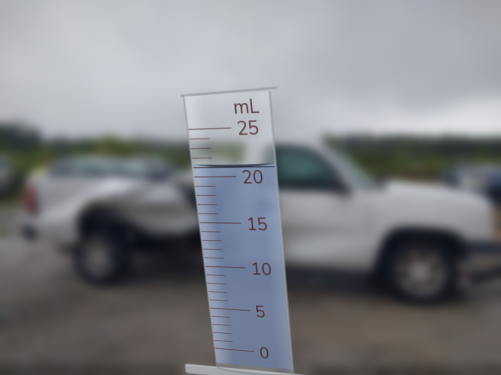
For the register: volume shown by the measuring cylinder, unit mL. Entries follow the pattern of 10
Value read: 21
